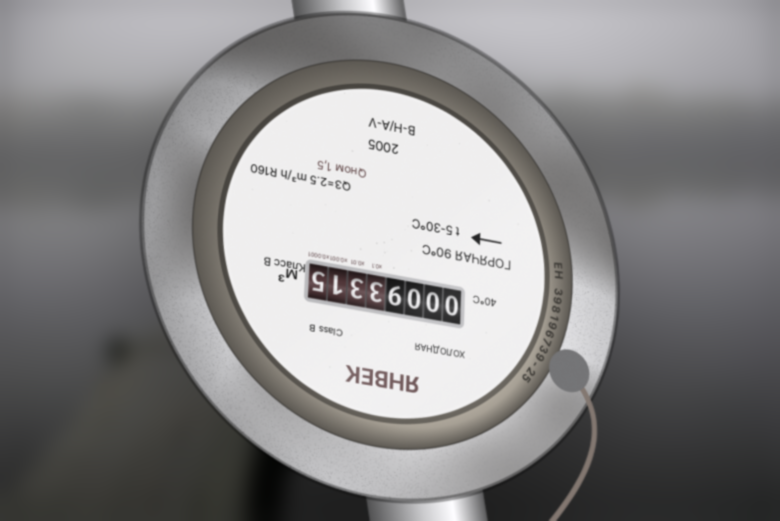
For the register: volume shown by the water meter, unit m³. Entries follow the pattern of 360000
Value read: 9.3315
